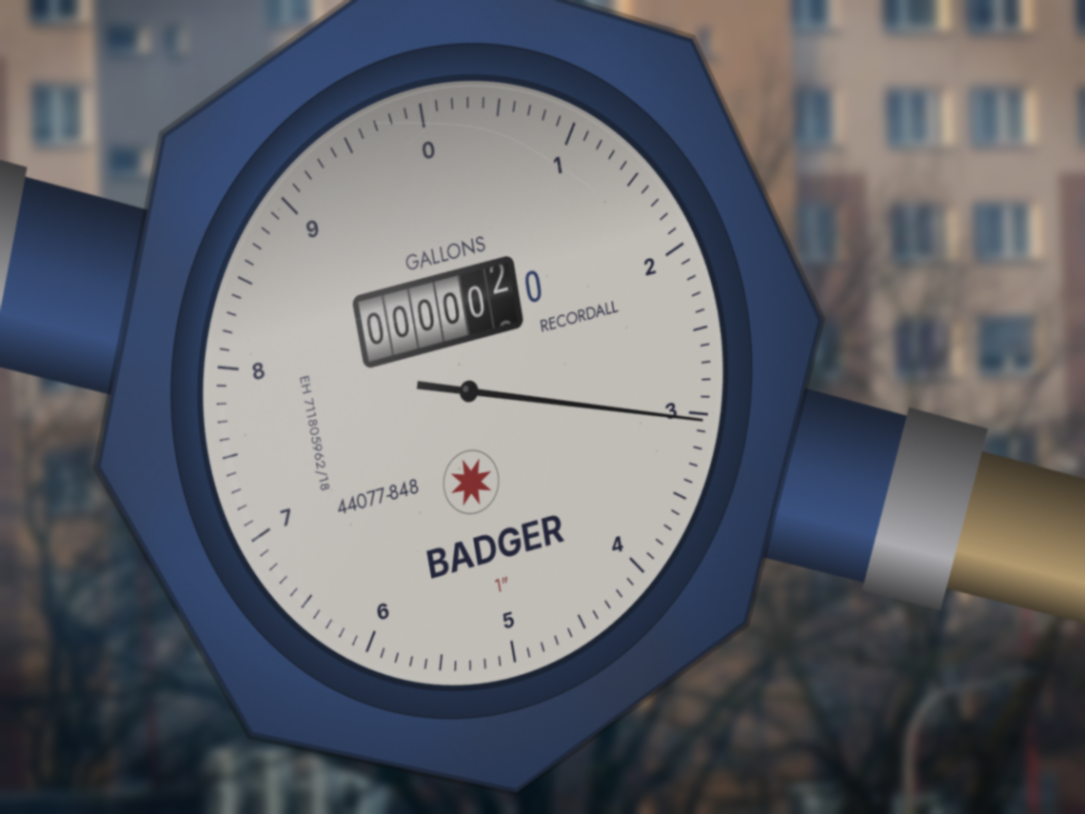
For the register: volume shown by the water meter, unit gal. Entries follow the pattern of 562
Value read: 23.0
